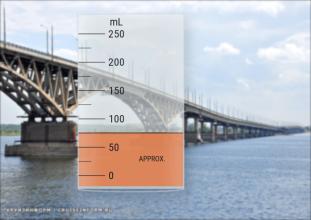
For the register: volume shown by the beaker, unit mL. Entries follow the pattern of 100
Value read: 75
